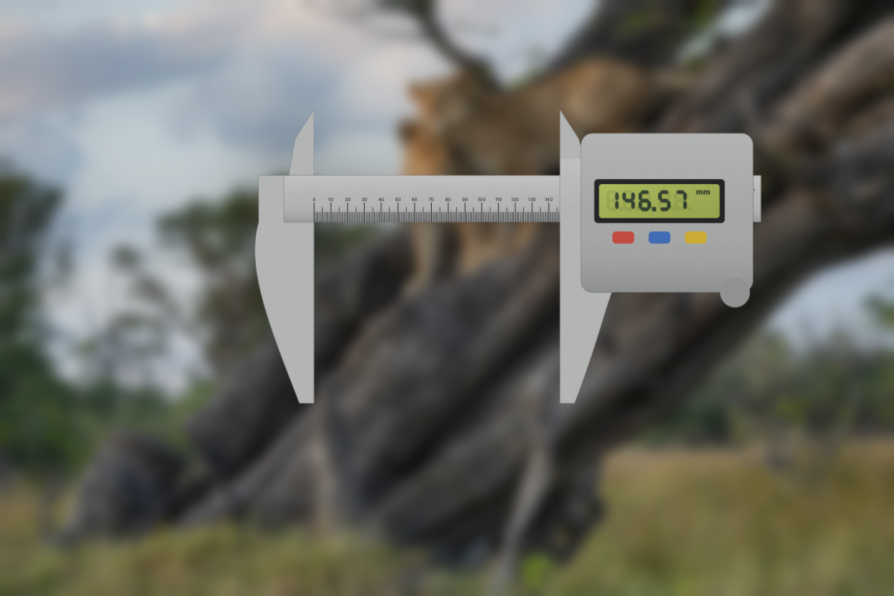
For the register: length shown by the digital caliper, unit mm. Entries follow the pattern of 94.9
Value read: 146.57
